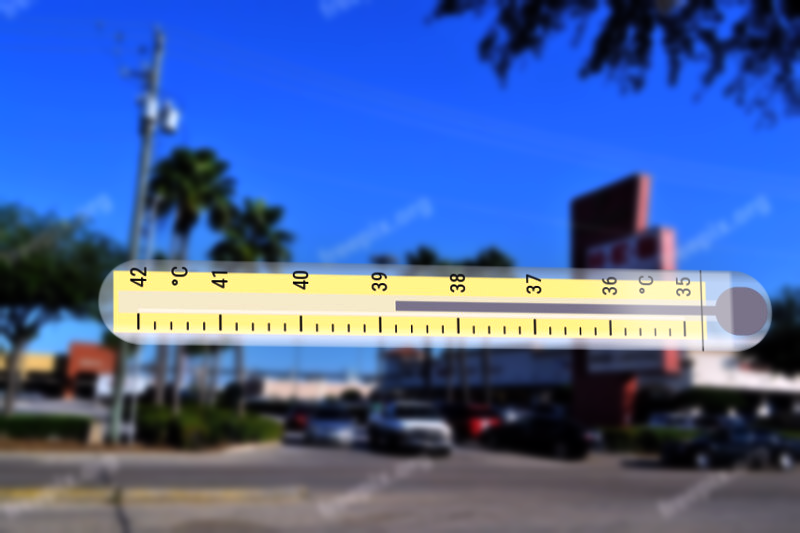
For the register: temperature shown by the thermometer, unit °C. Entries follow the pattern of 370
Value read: 38.8
